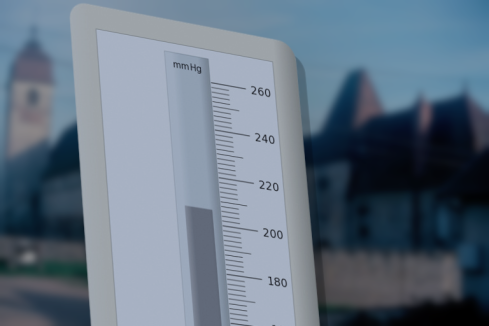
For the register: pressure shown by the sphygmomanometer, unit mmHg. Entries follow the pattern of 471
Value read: 206
